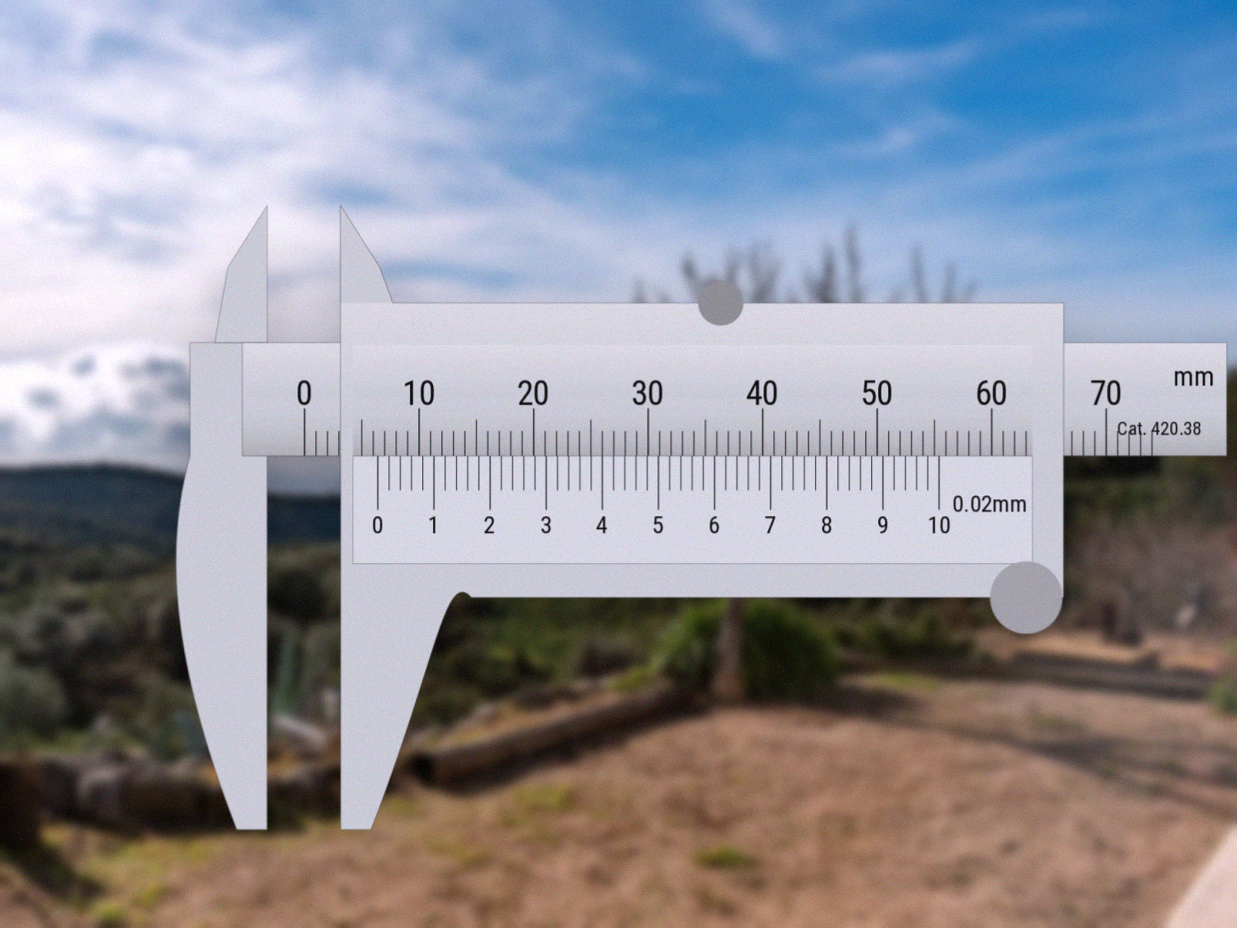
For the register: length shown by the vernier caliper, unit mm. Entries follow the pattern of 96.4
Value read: 6.4
